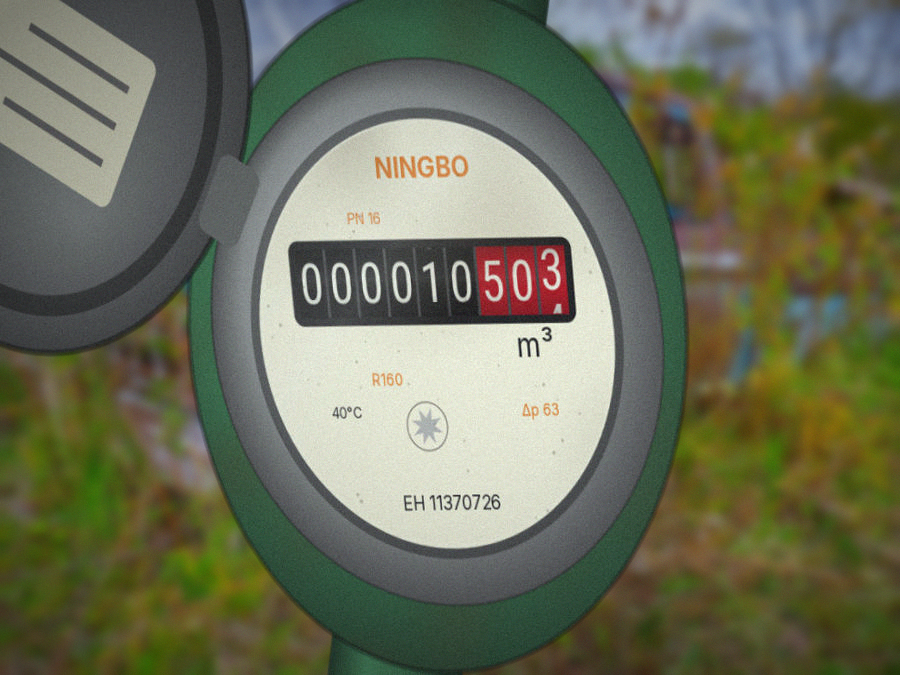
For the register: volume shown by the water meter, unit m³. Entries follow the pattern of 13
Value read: 10.503
